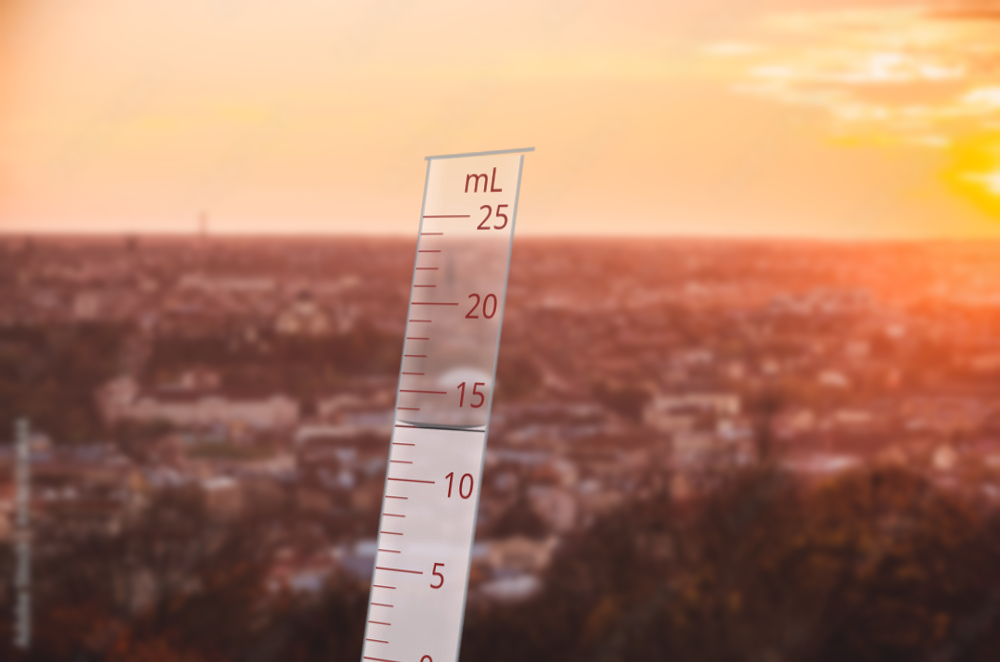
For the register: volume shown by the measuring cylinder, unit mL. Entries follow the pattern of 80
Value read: 13
